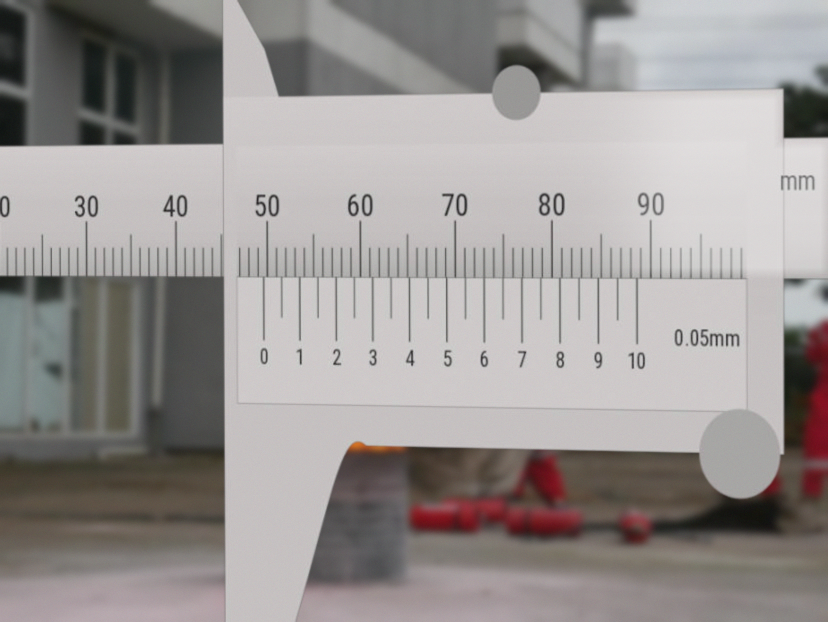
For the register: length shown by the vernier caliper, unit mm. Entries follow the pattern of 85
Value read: 49.6
